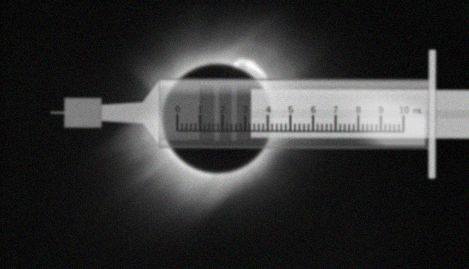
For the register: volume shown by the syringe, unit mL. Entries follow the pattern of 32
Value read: 1
